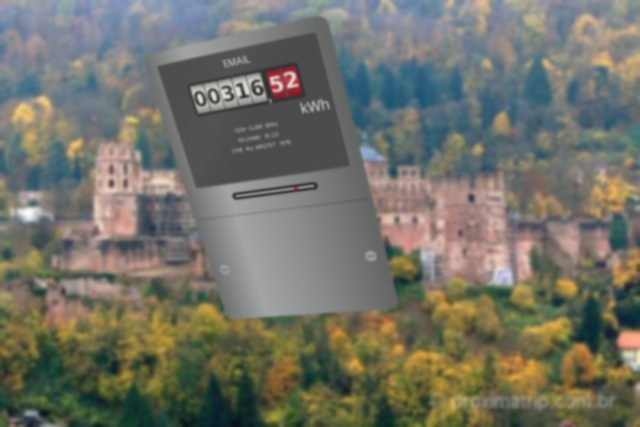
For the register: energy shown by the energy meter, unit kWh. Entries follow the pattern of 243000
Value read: 316.52
